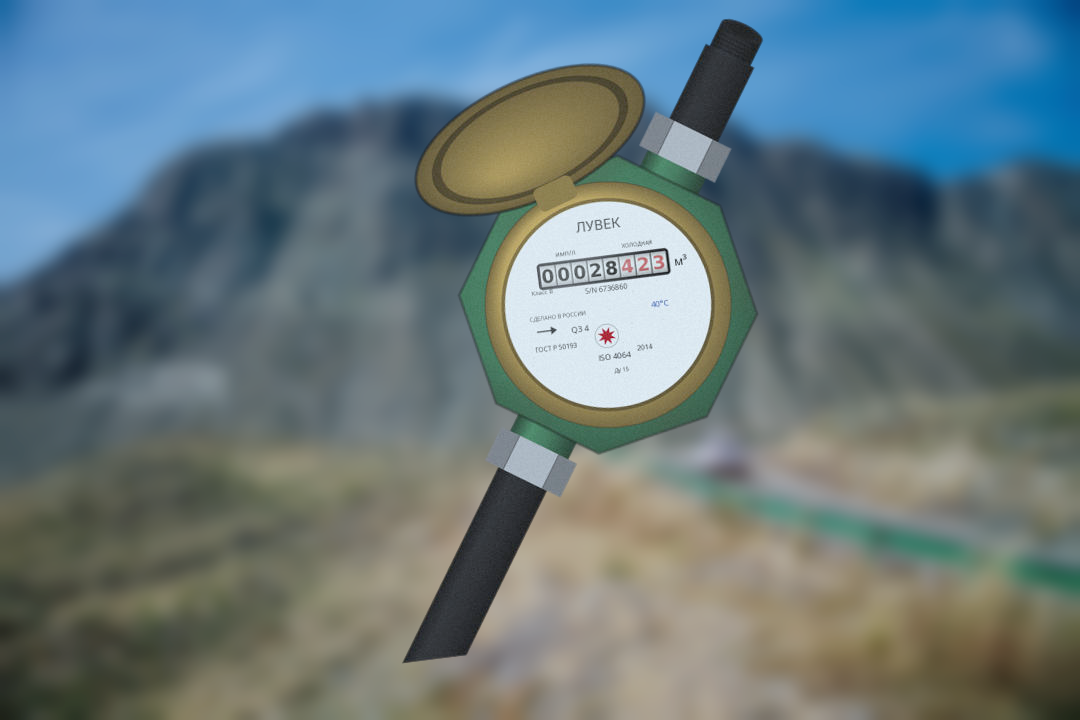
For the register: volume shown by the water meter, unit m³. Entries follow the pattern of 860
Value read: 28.423
